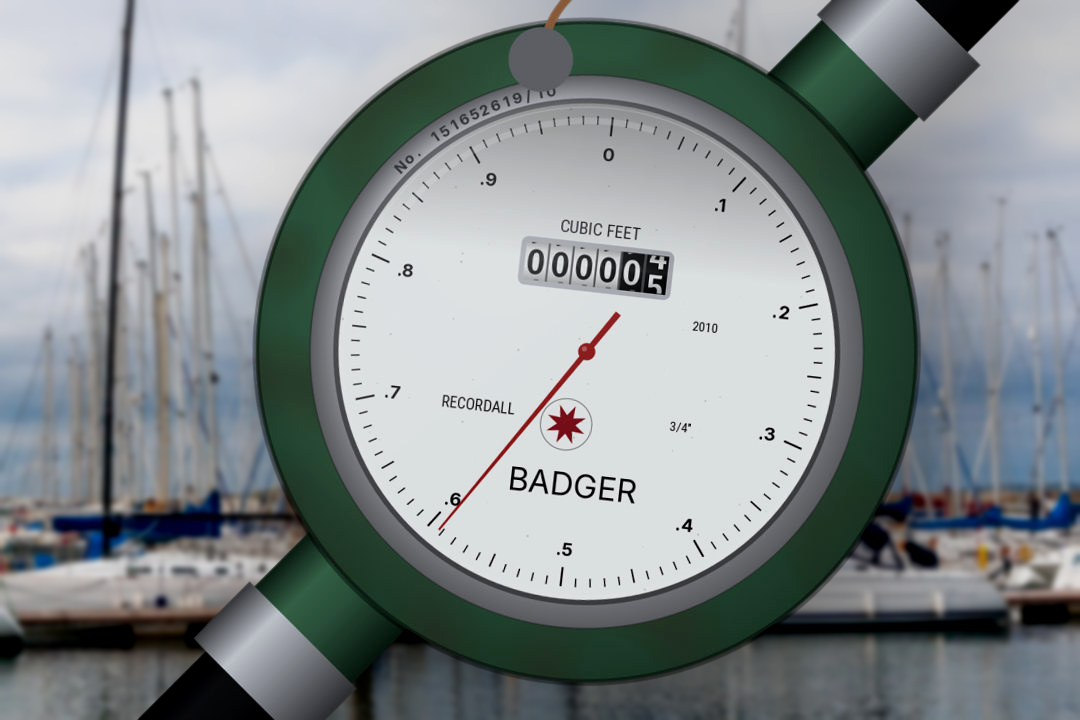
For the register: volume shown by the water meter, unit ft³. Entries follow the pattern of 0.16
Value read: 4.59
